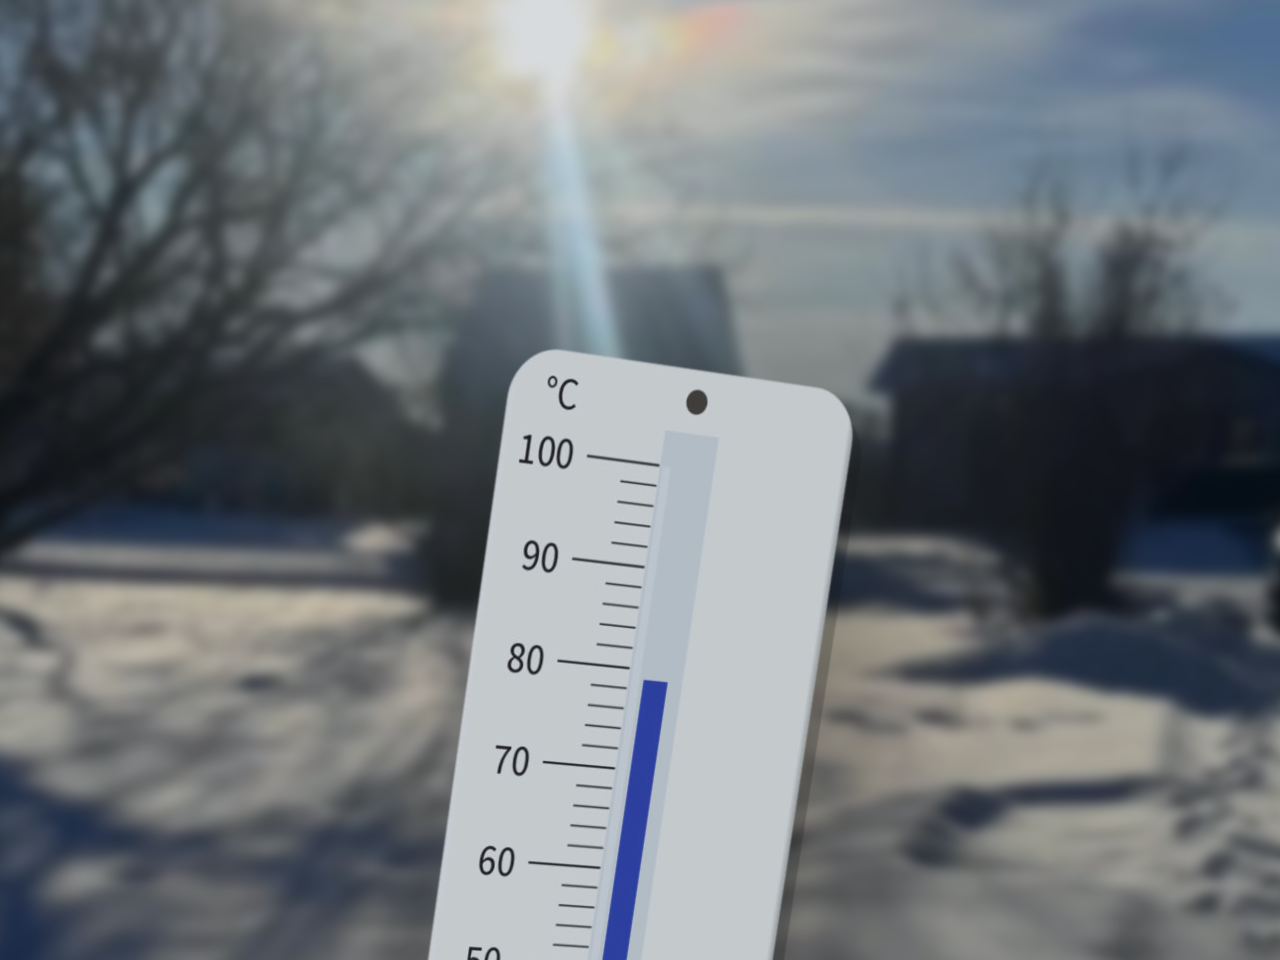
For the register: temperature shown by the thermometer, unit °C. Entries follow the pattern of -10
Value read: 79
